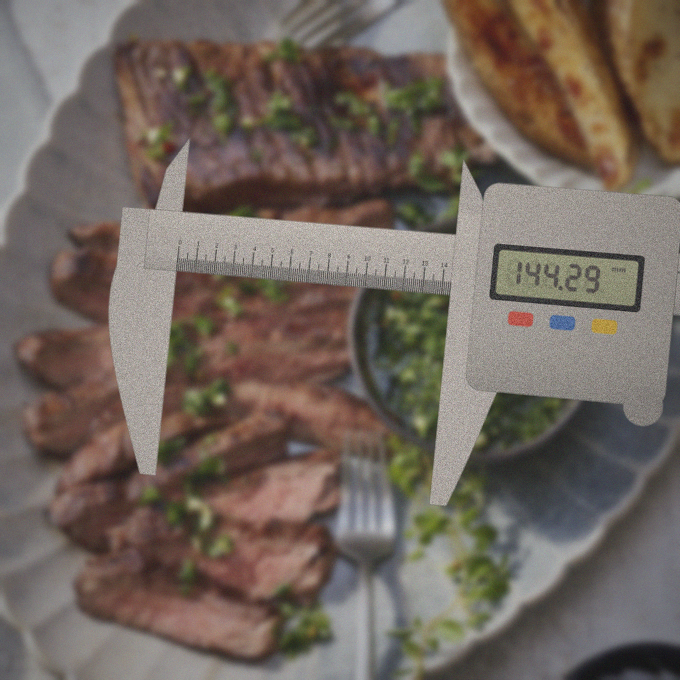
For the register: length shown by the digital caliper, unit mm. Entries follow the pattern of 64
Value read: 144.29
